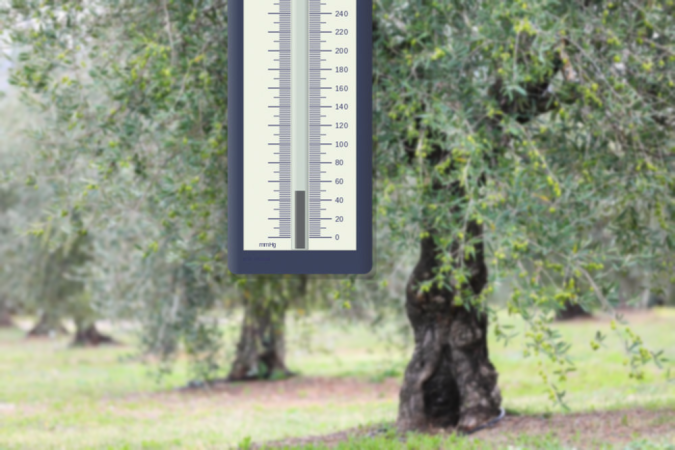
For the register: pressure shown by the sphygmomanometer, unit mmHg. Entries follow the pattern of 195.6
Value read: 50
